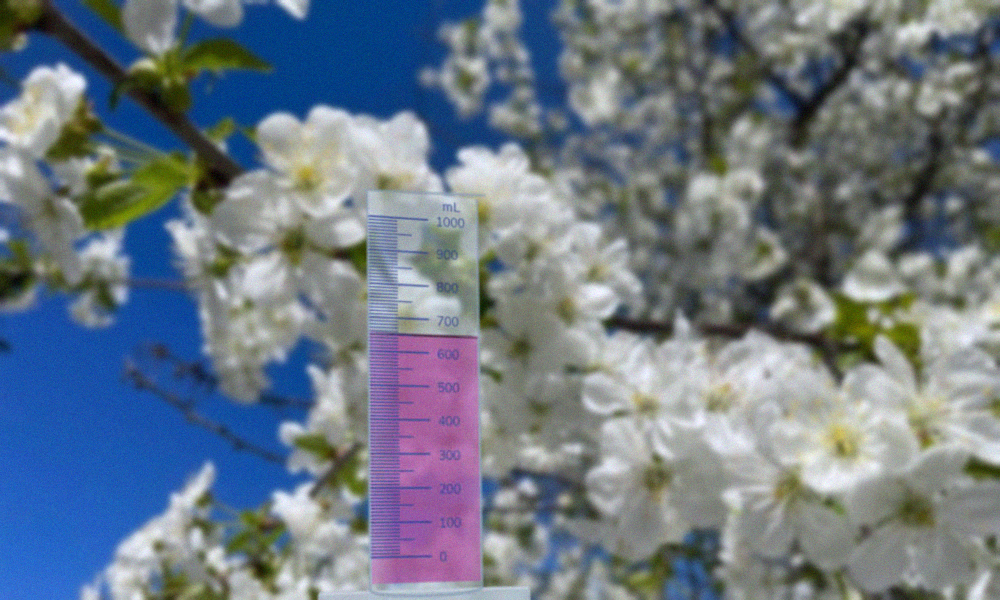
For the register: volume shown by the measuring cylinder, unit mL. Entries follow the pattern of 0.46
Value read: 650
